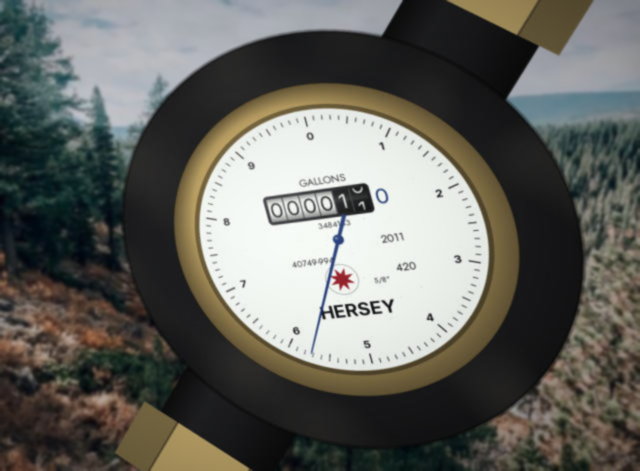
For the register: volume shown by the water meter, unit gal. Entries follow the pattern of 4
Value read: 105.7
